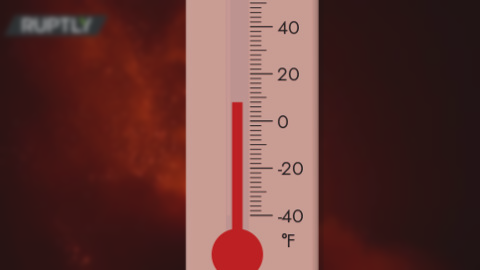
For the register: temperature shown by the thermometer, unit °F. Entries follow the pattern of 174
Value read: 8
